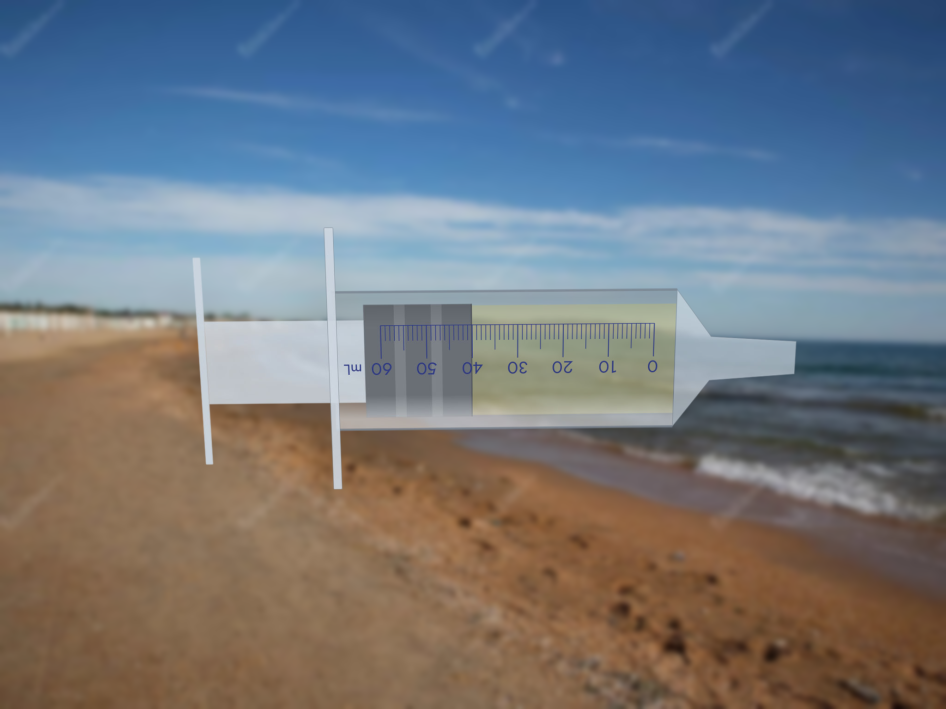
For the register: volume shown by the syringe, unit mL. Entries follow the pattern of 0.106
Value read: 40
